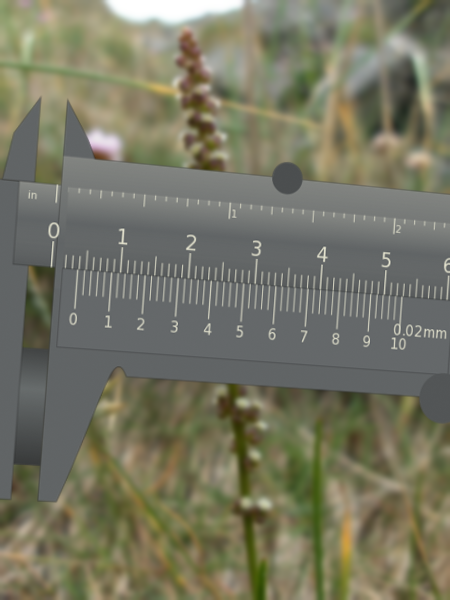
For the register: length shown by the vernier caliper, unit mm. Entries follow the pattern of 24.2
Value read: 3.8
